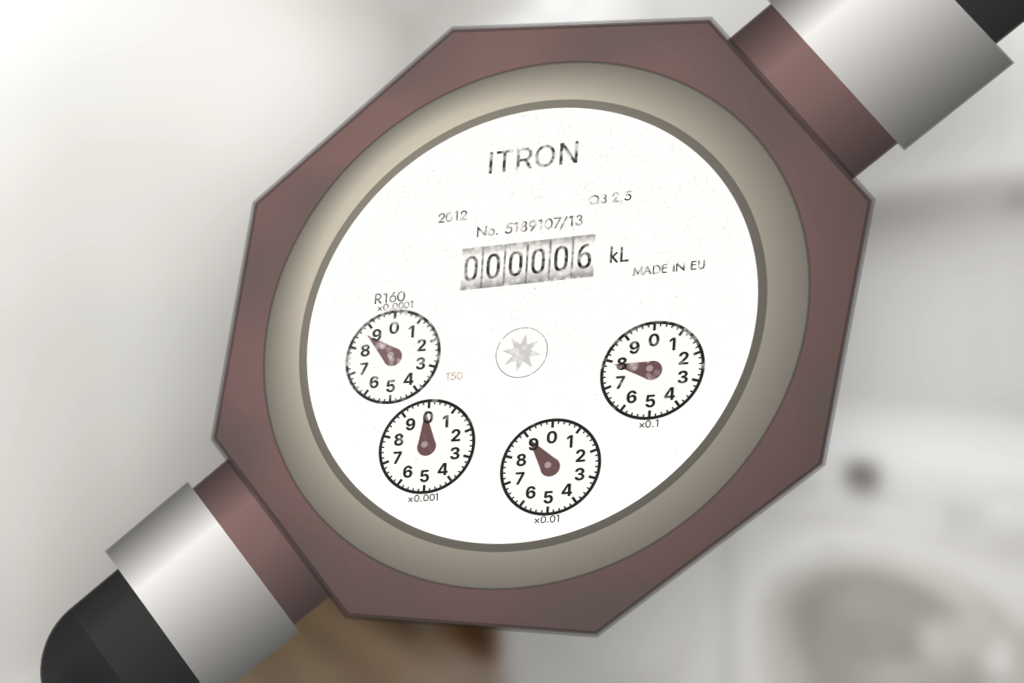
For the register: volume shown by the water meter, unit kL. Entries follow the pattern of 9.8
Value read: 6.7898
